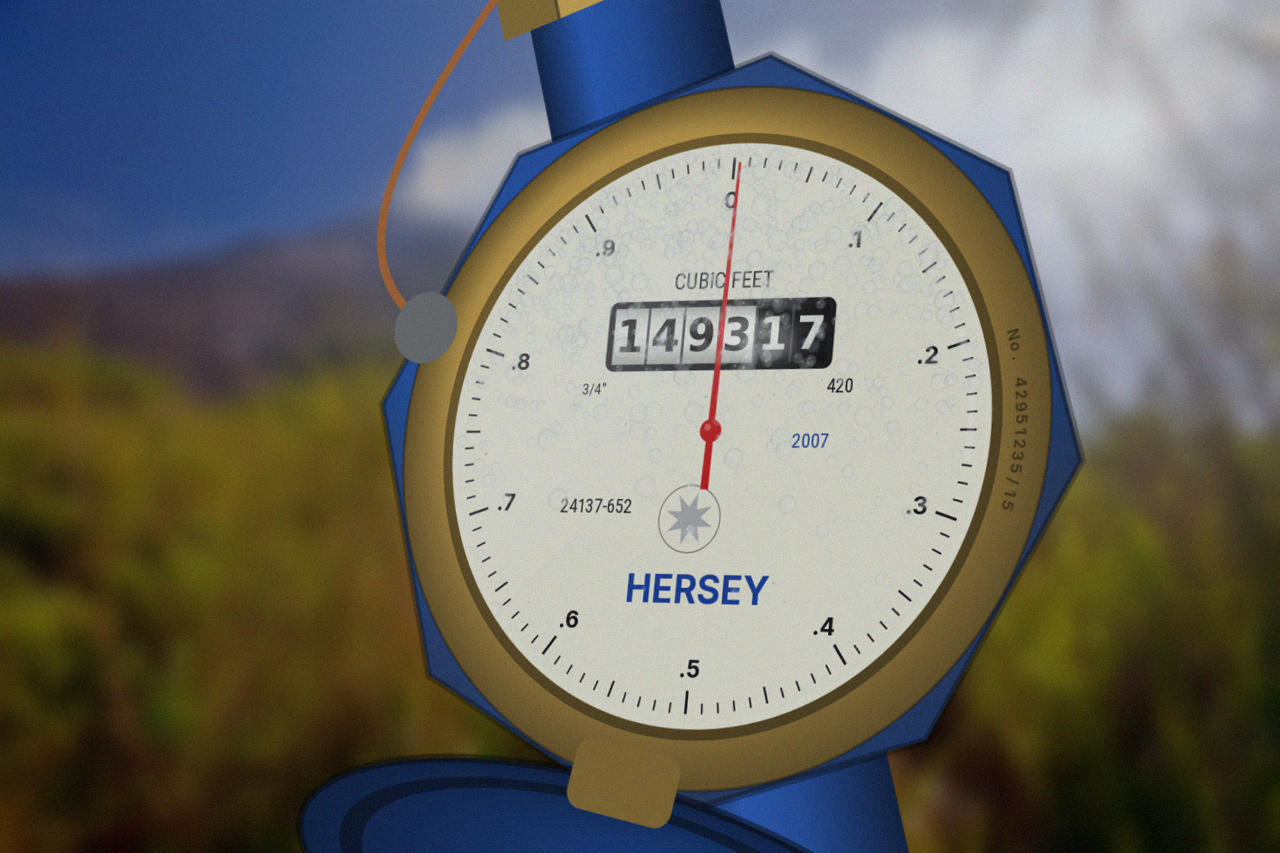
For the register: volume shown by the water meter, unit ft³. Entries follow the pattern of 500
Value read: 149317.00
